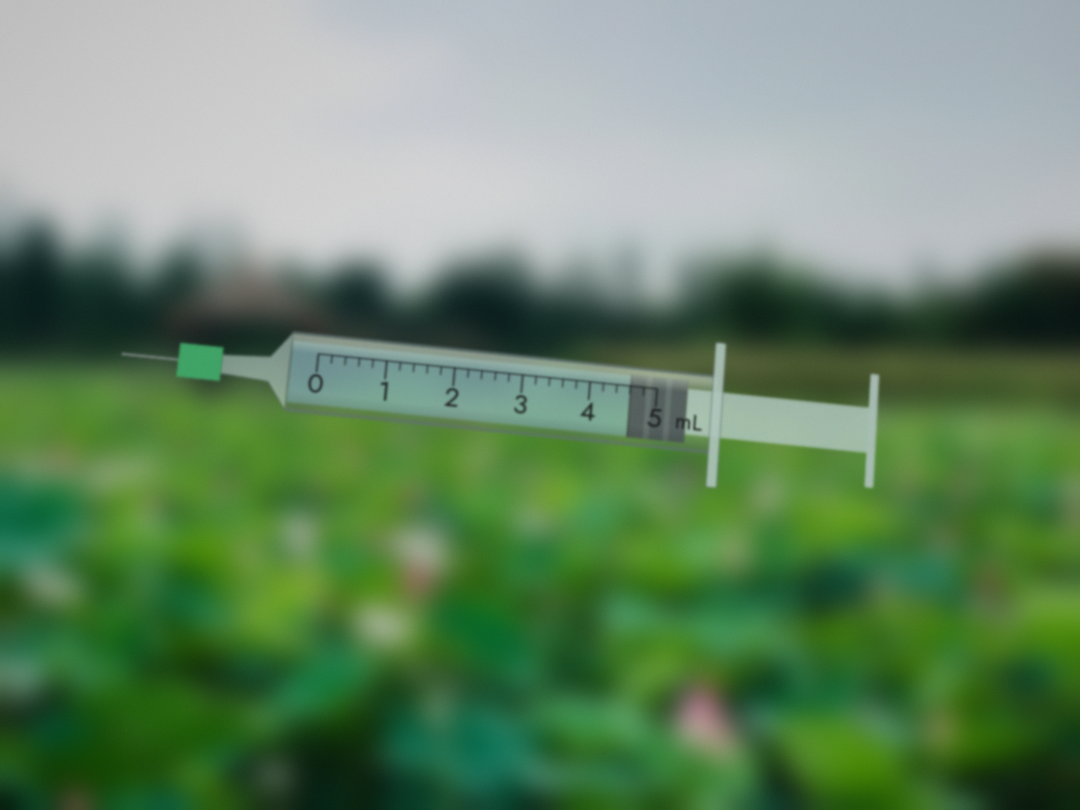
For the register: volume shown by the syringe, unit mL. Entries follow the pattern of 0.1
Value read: 4.6
